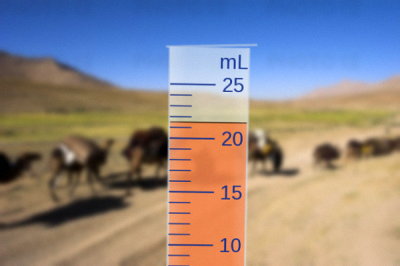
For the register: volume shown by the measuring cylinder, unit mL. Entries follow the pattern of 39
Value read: 21.5
